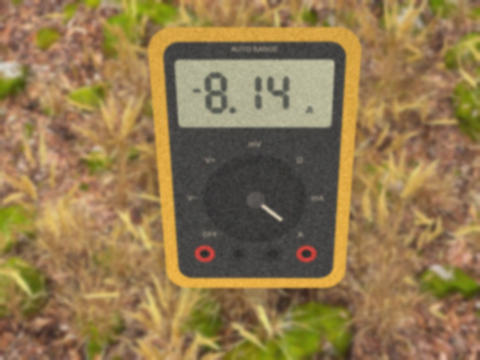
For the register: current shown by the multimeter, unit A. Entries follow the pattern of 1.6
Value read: -8.14
